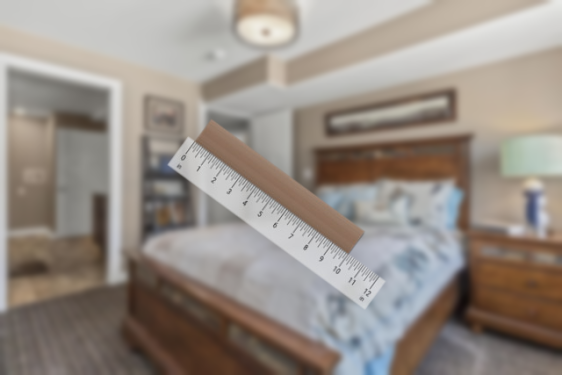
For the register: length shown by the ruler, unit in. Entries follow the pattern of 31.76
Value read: 10
